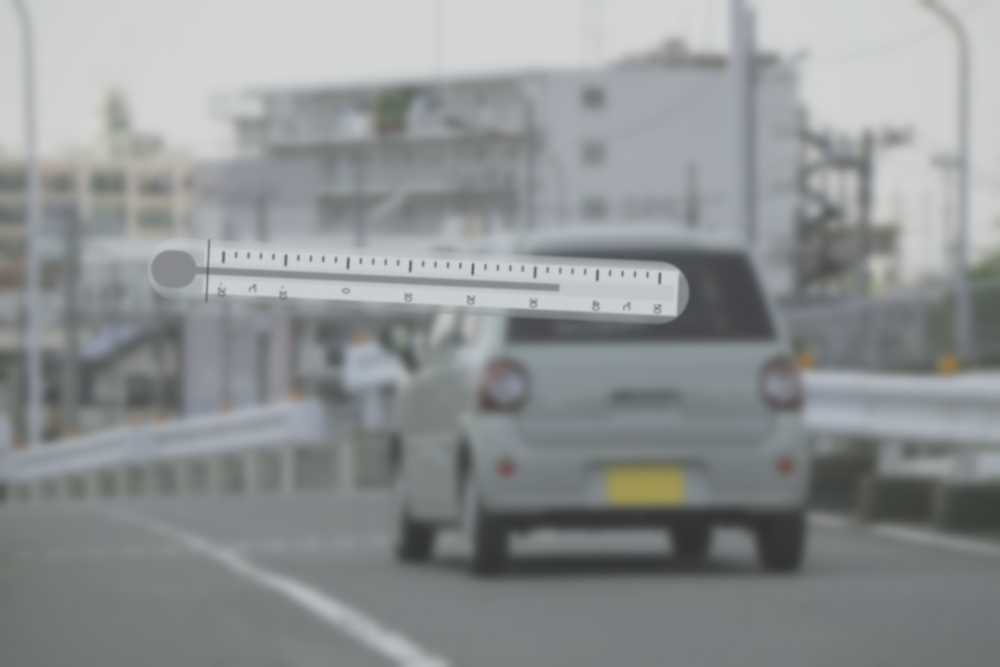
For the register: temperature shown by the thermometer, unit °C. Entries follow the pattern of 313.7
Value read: 34
